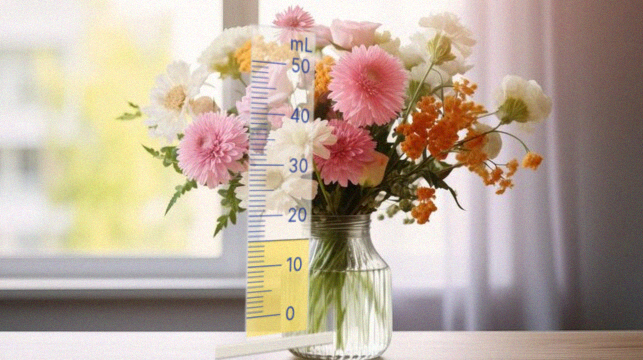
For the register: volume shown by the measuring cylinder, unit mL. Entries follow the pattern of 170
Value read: 15
